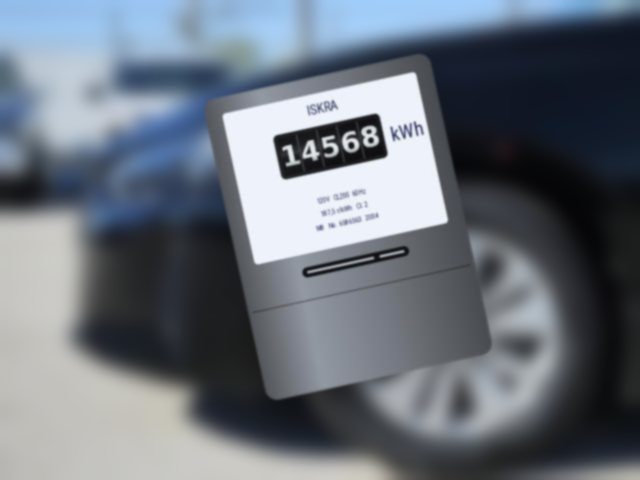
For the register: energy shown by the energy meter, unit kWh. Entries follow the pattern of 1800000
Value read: 14568
